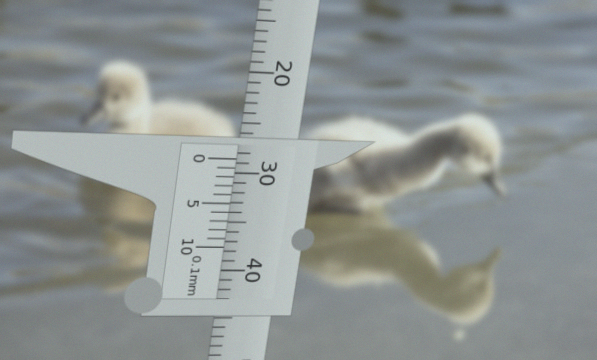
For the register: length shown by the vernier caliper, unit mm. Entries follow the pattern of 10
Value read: 28.6
